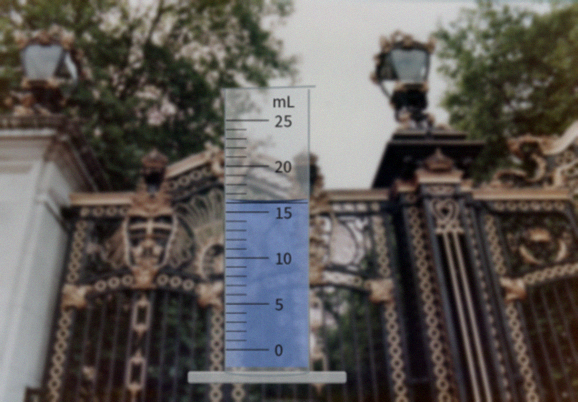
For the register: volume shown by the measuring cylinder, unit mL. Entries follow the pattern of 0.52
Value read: 16
